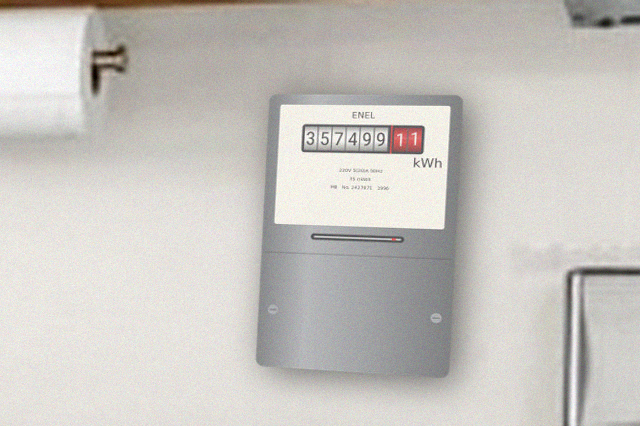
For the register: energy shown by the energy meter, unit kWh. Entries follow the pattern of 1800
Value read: 357499.11
